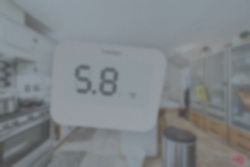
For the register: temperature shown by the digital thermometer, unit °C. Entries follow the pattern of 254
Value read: 5.8
